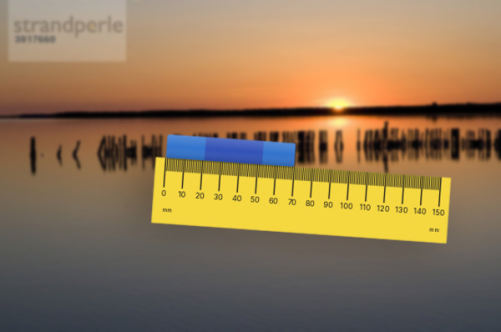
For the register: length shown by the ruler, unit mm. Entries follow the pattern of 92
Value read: 70
